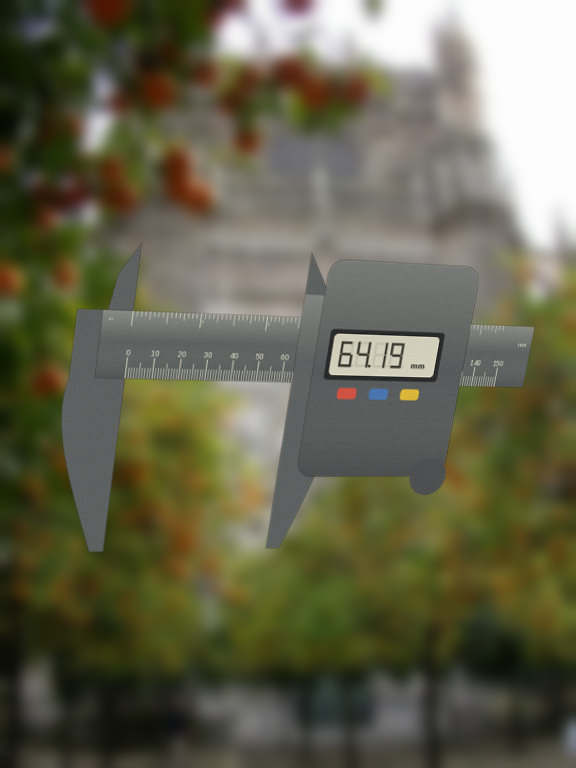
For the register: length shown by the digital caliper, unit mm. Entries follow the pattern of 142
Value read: 64.19
